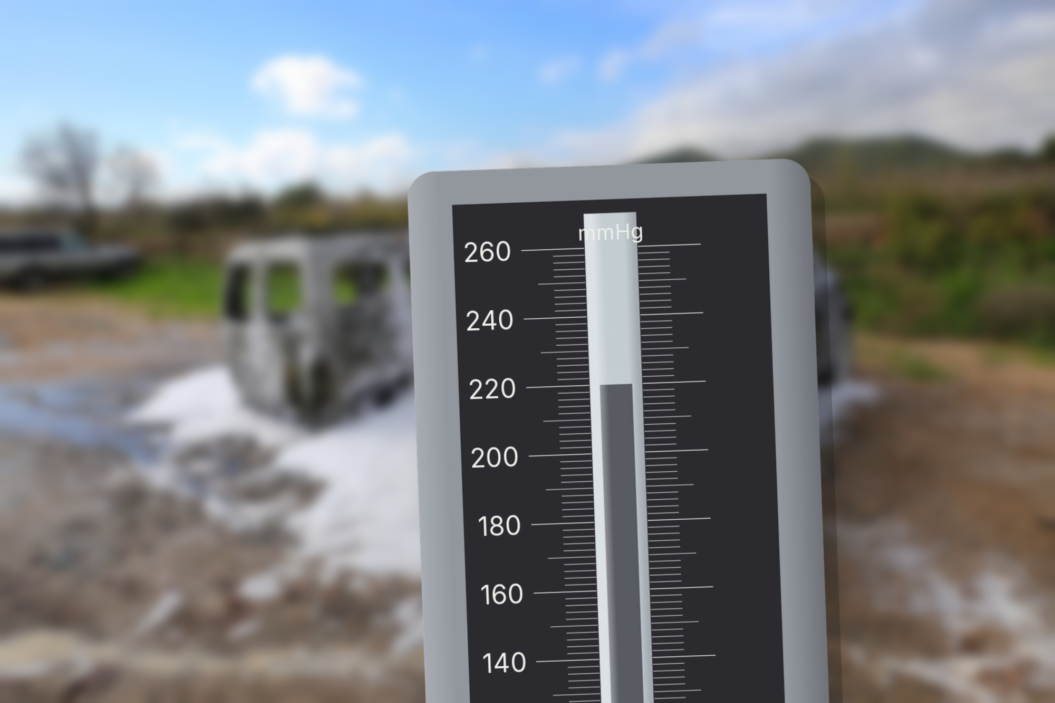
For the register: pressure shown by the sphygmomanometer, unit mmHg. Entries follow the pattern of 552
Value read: 220
